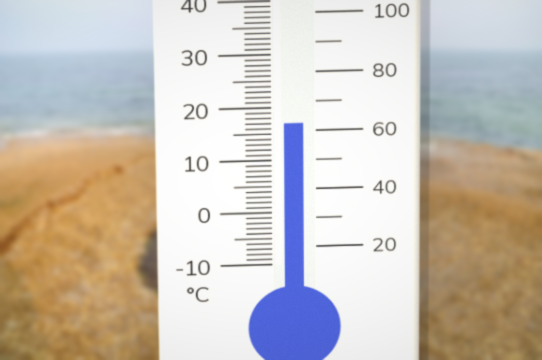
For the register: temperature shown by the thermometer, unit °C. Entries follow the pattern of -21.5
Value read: 17
